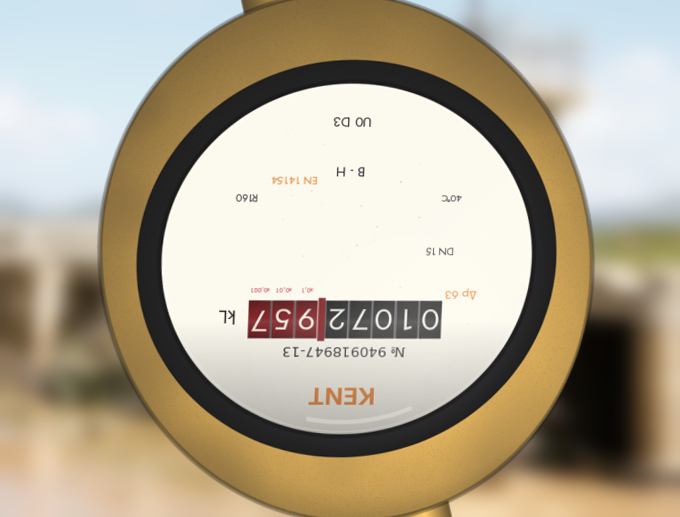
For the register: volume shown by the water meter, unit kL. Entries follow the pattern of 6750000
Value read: 1072.957
